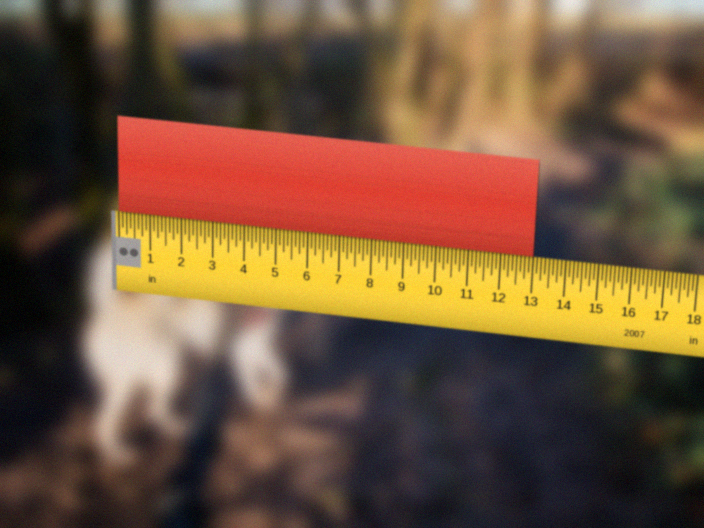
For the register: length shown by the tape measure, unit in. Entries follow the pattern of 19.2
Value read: 13
